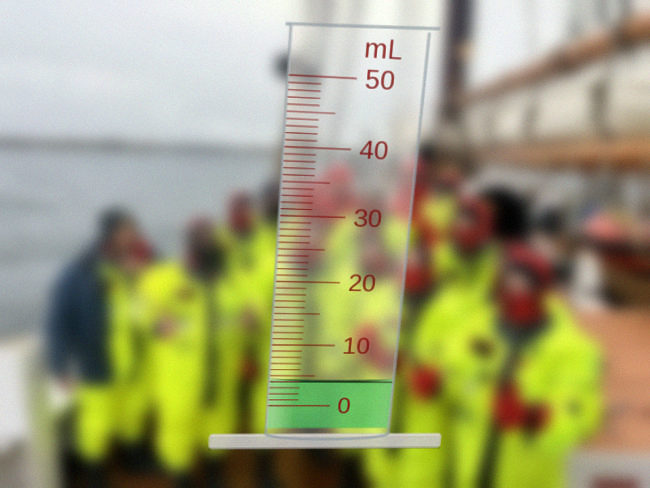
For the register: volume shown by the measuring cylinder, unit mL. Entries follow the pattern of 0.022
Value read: 4
